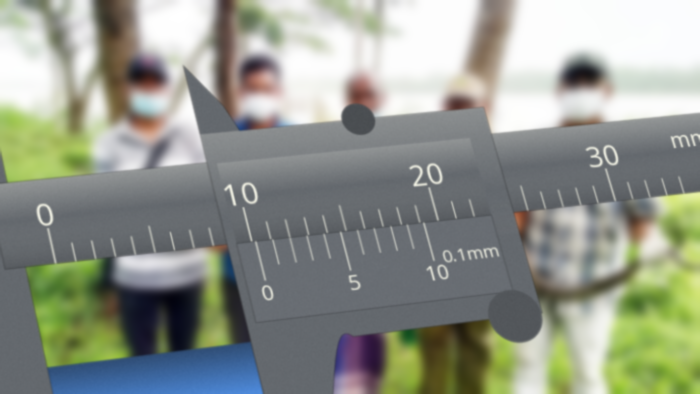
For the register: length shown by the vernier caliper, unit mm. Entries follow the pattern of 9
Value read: 10.2
